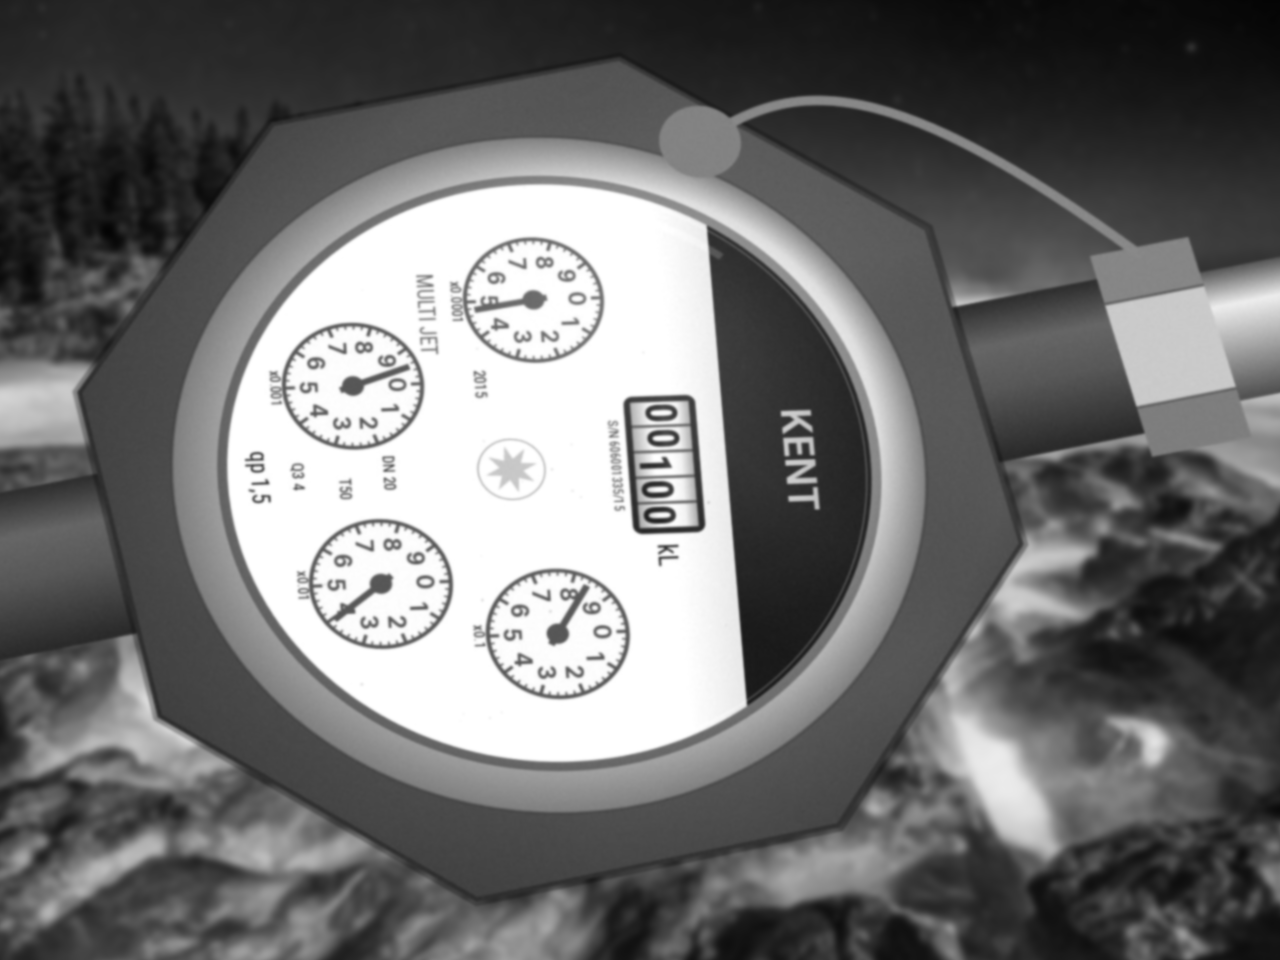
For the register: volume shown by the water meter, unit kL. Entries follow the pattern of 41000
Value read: 99.8394
